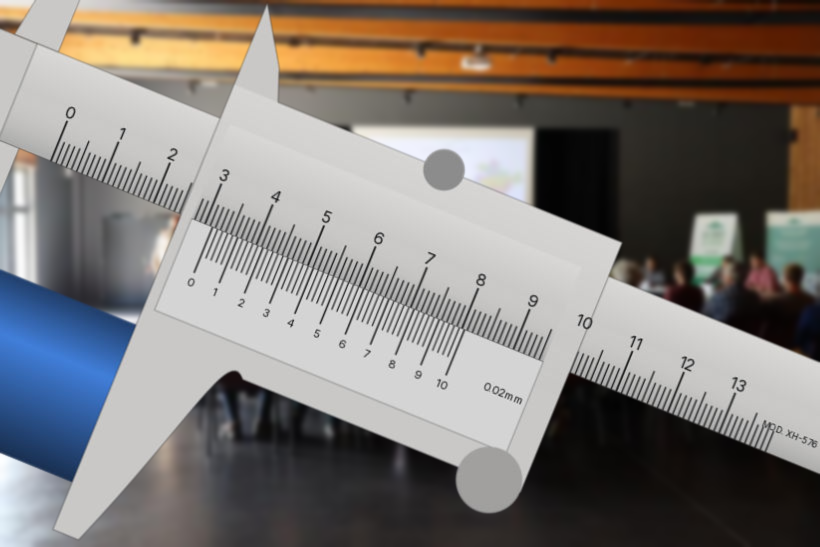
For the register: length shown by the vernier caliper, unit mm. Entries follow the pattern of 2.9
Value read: 31.5
